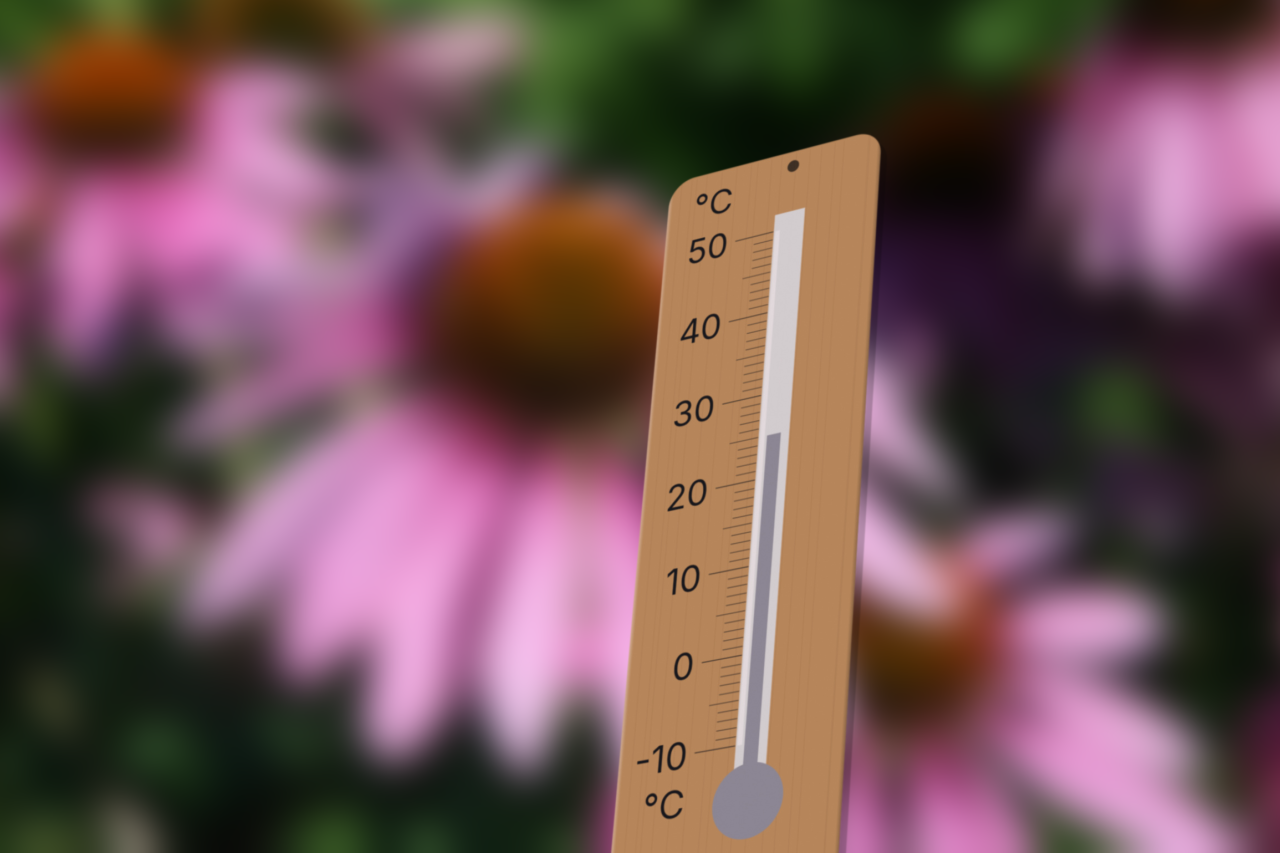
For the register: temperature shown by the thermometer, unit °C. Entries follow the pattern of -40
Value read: 25
